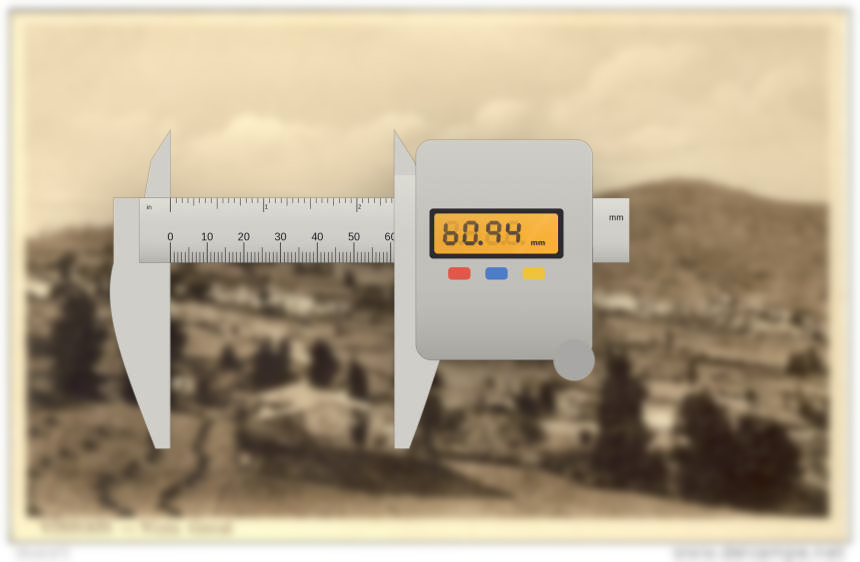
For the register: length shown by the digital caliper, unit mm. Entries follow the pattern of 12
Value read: 60.94
